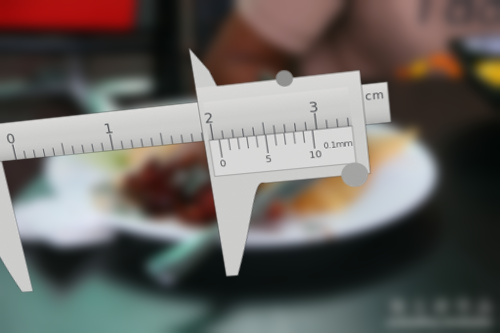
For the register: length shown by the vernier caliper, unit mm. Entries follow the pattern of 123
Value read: 20.6
